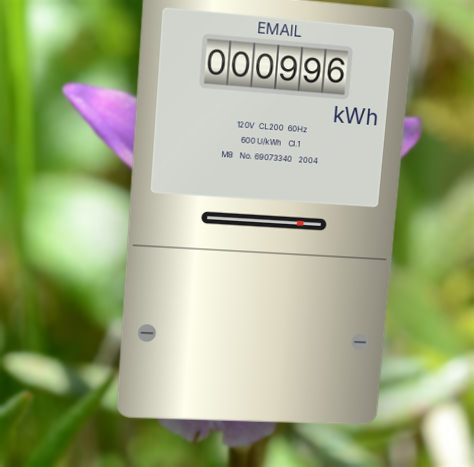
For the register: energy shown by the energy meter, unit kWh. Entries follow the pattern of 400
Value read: 996
